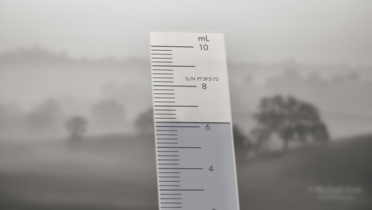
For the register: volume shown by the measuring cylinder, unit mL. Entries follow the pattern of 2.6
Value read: 6.2
